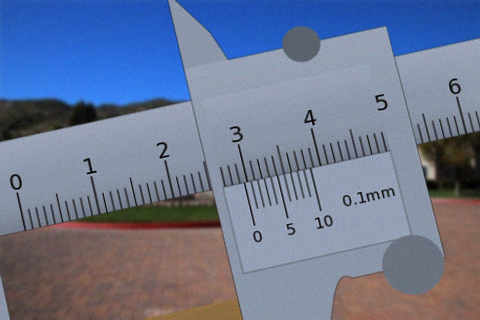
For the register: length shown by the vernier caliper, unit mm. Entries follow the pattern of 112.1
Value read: 29.6
